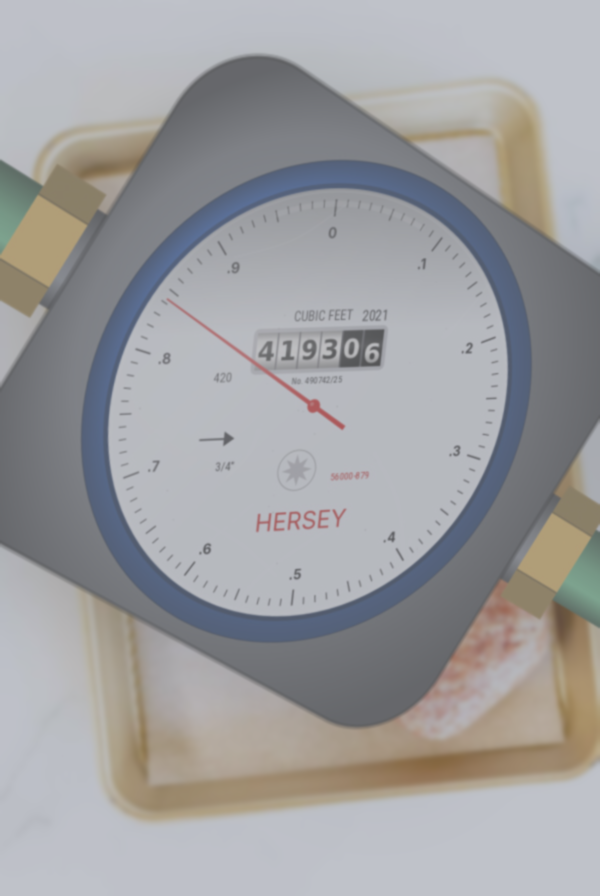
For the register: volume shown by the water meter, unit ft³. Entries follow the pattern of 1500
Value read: 419305.84
